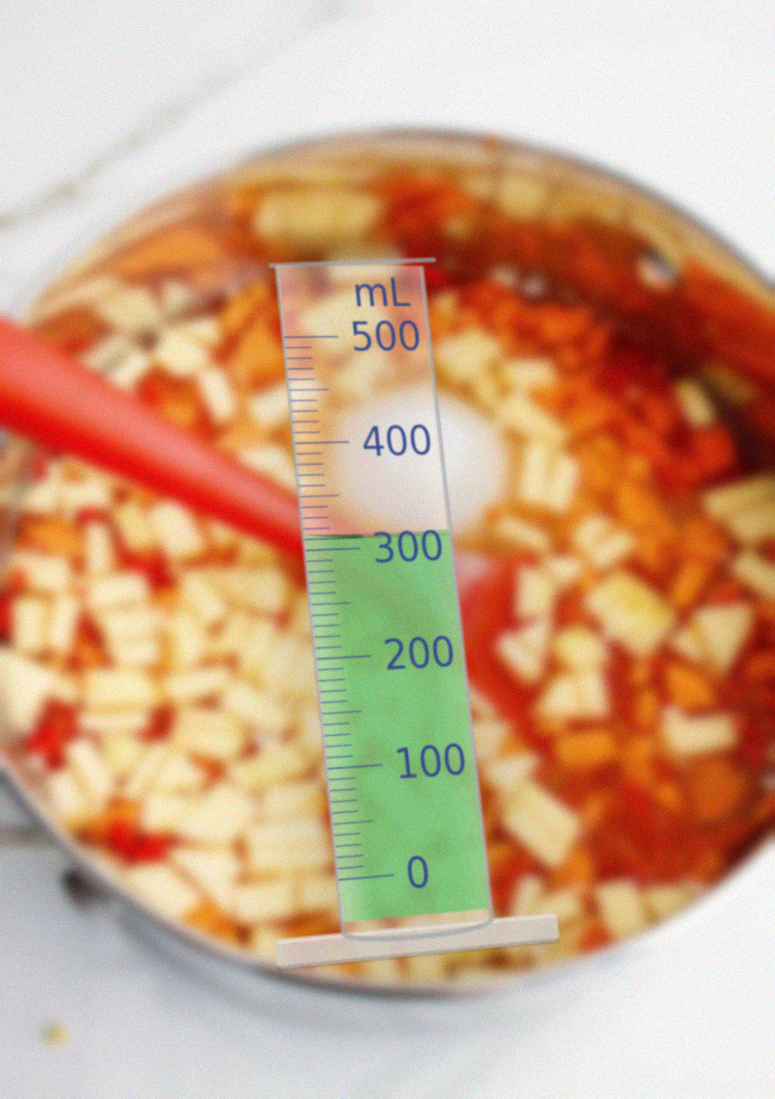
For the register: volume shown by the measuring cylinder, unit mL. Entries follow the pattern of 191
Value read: 310
